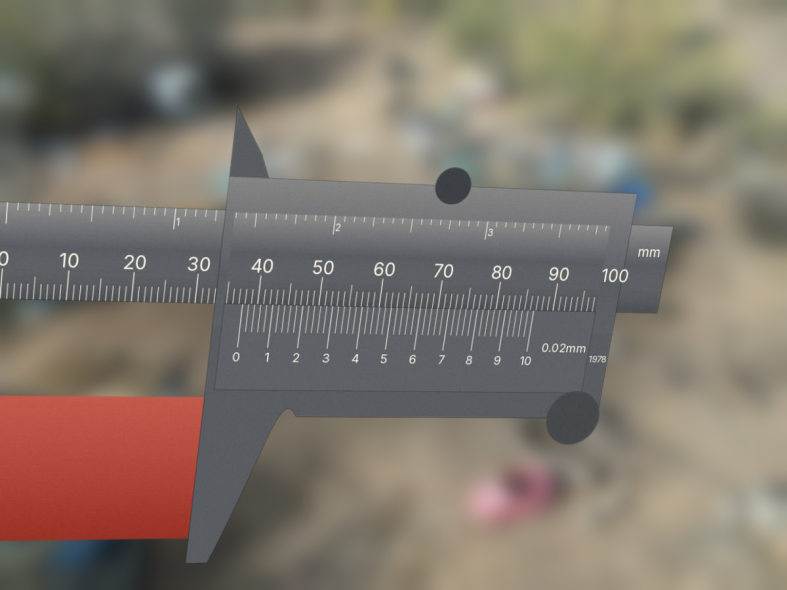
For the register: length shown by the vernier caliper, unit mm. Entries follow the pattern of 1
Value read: 37.6
